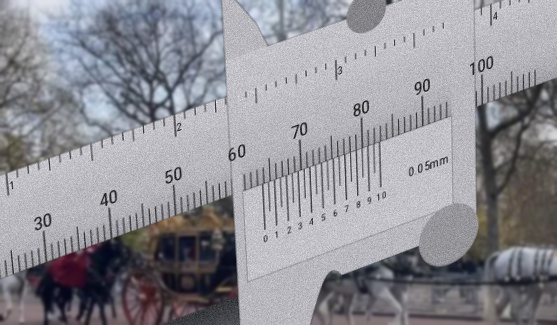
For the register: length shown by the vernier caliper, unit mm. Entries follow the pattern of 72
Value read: 63.8
